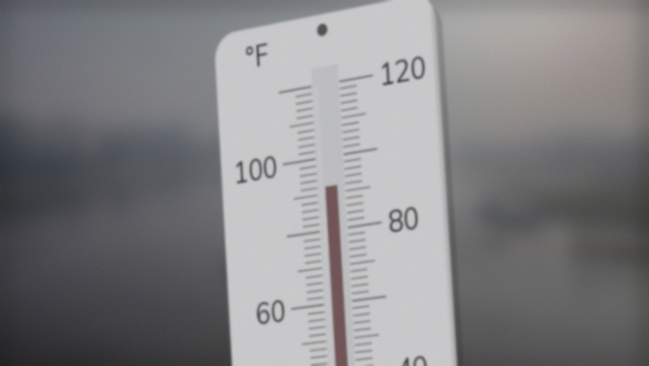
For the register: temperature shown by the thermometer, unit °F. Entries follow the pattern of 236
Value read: 92
